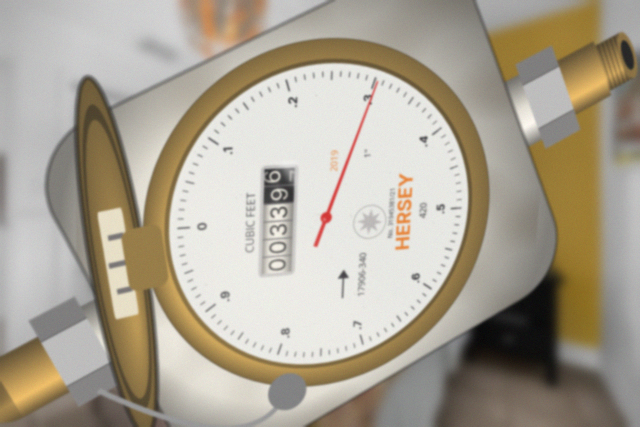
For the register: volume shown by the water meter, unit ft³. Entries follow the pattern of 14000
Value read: 3396.30
